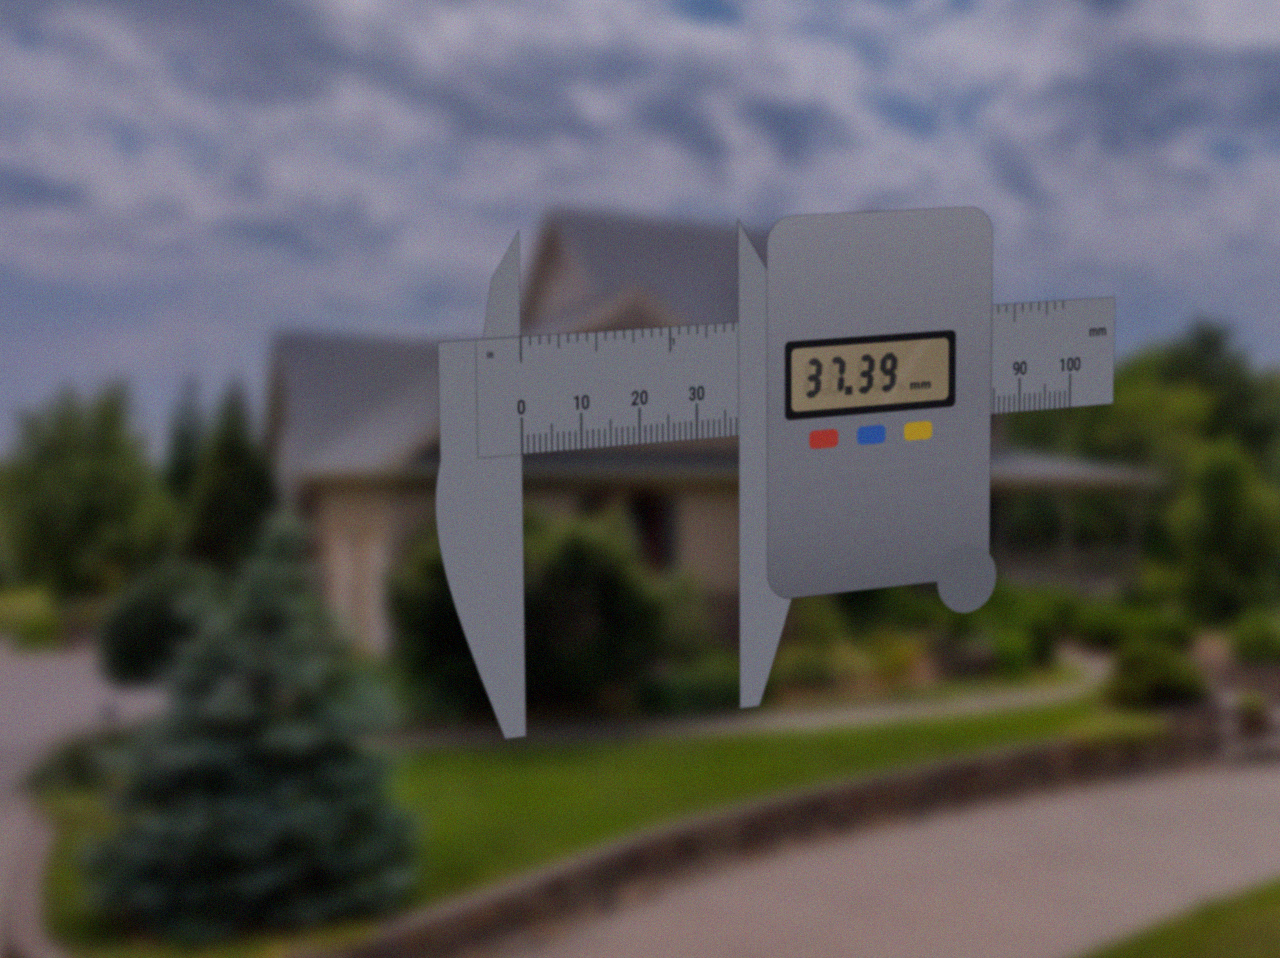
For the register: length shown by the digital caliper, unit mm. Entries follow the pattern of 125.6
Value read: 37.39
